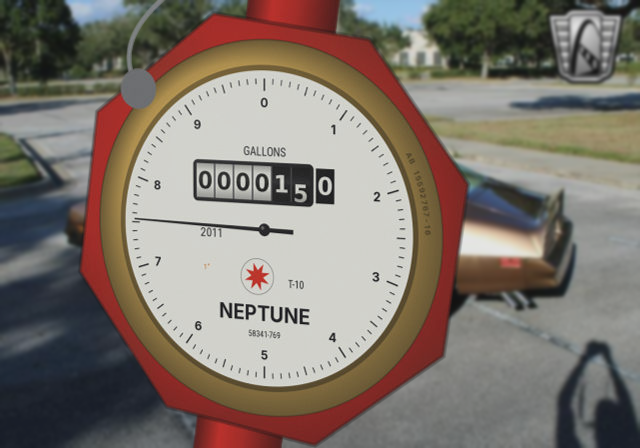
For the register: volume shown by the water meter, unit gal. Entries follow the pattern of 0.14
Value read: 147.5
